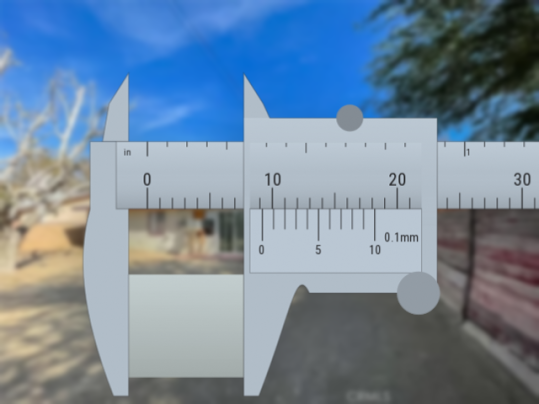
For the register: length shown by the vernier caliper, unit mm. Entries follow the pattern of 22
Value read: 9.2
